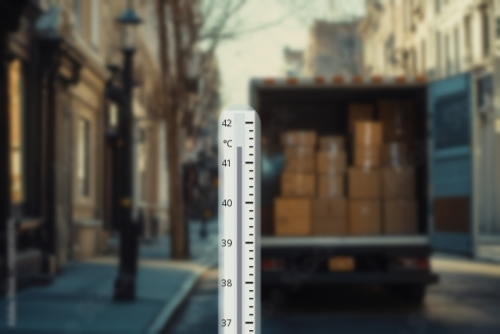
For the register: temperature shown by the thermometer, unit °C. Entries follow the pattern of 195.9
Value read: 41.4
